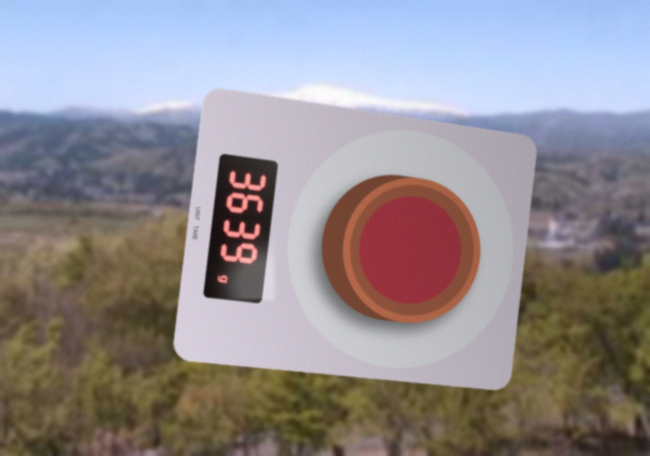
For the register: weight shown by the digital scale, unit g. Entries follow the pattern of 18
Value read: 3639
